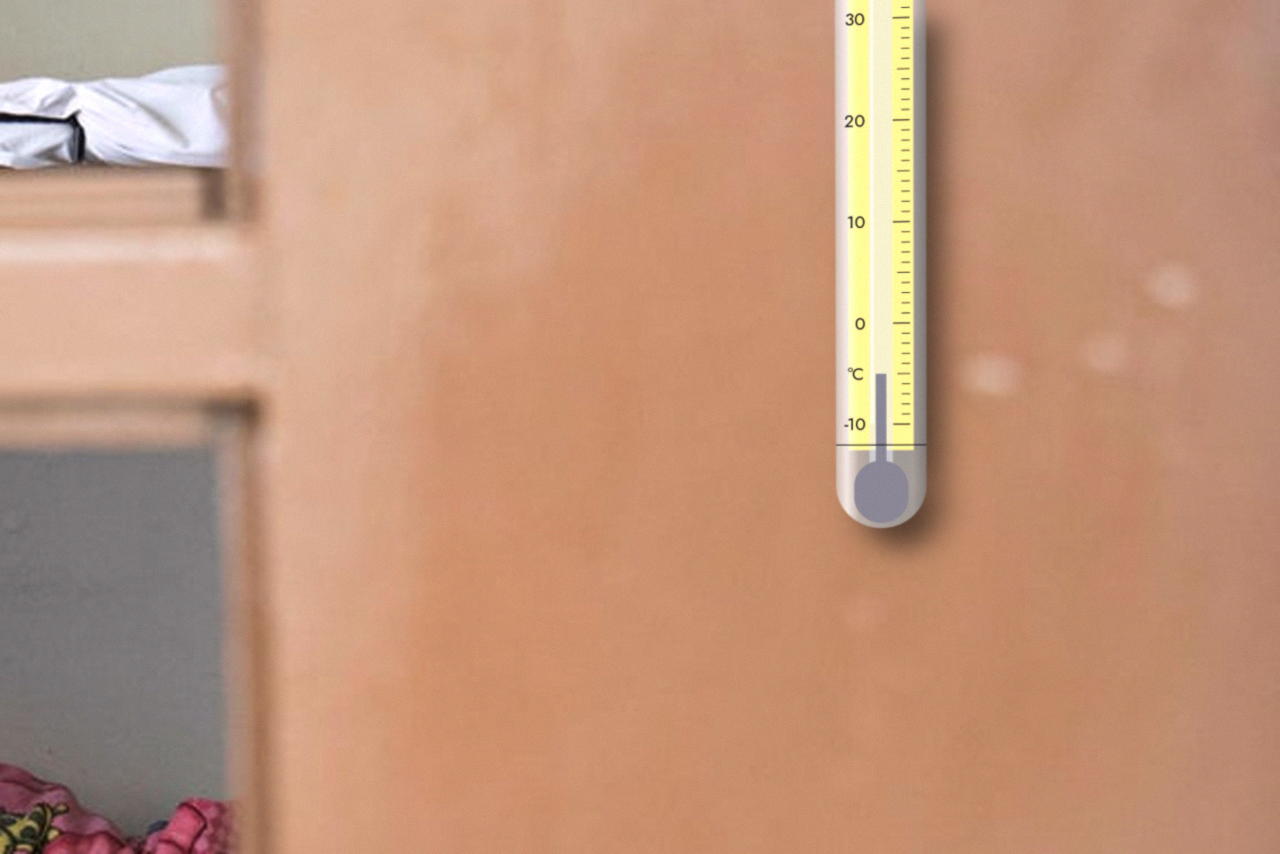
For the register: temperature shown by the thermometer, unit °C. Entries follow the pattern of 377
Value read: -5
